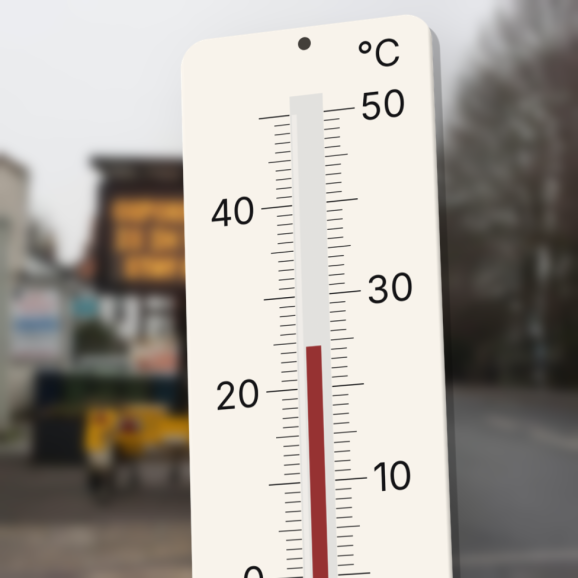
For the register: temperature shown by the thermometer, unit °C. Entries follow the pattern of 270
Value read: 24.5
